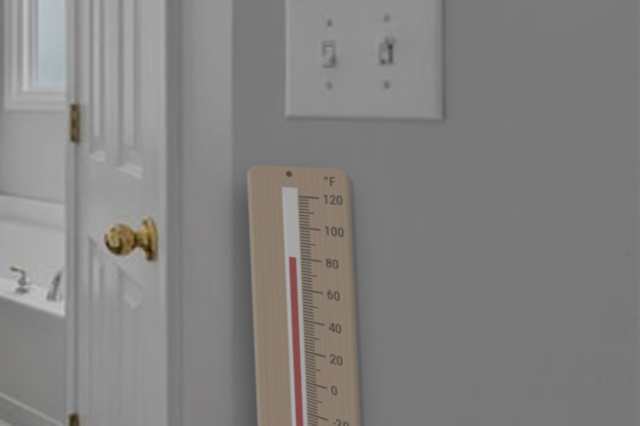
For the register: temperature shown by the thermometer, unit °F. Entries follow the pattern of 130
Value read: 80
